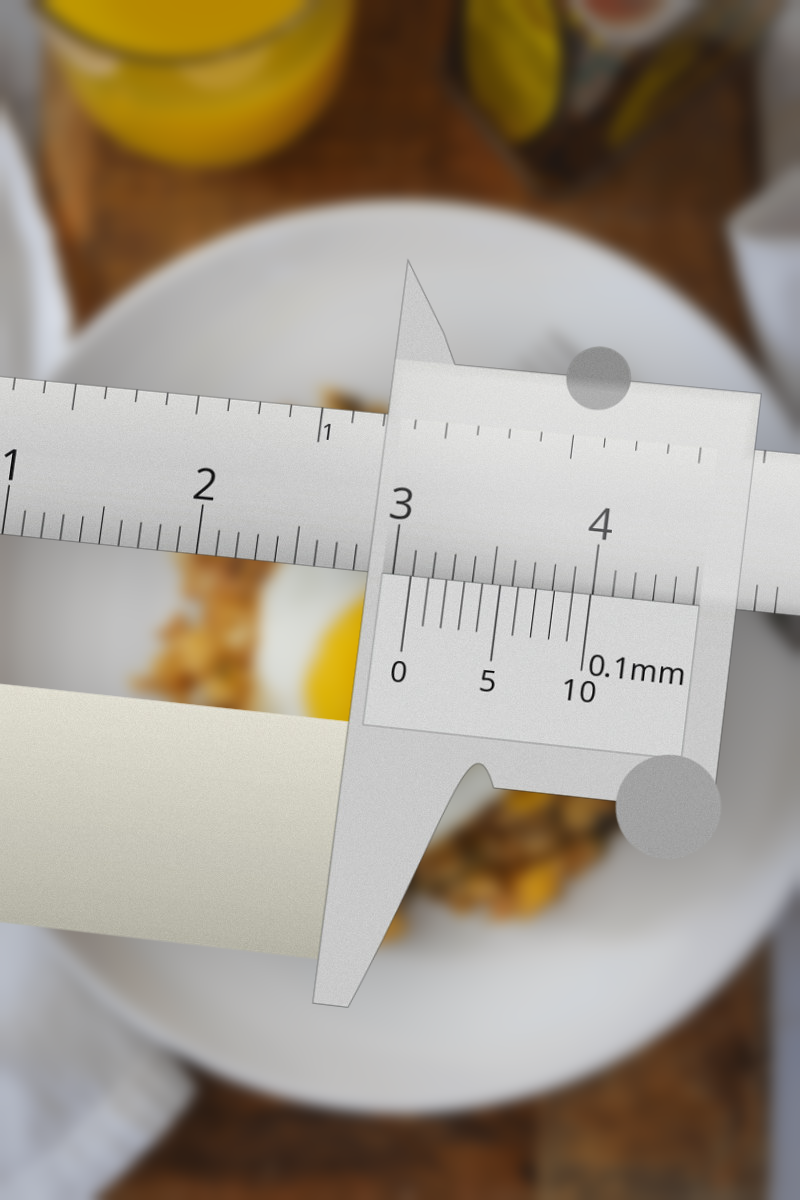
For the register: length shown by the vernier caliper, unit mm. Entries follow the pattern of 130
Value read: 30.9
